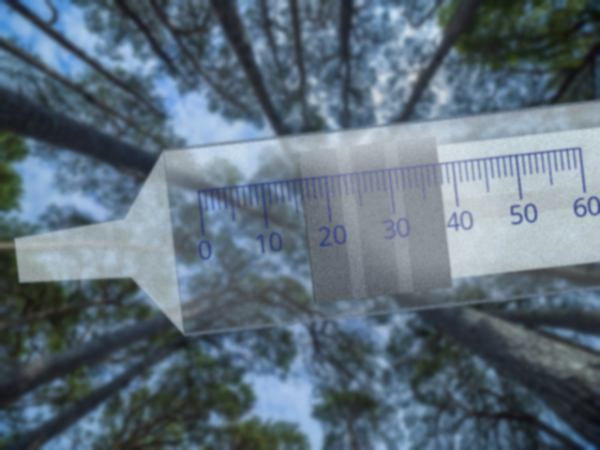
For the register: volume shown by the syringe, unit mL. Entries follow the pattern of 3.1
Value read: 16
